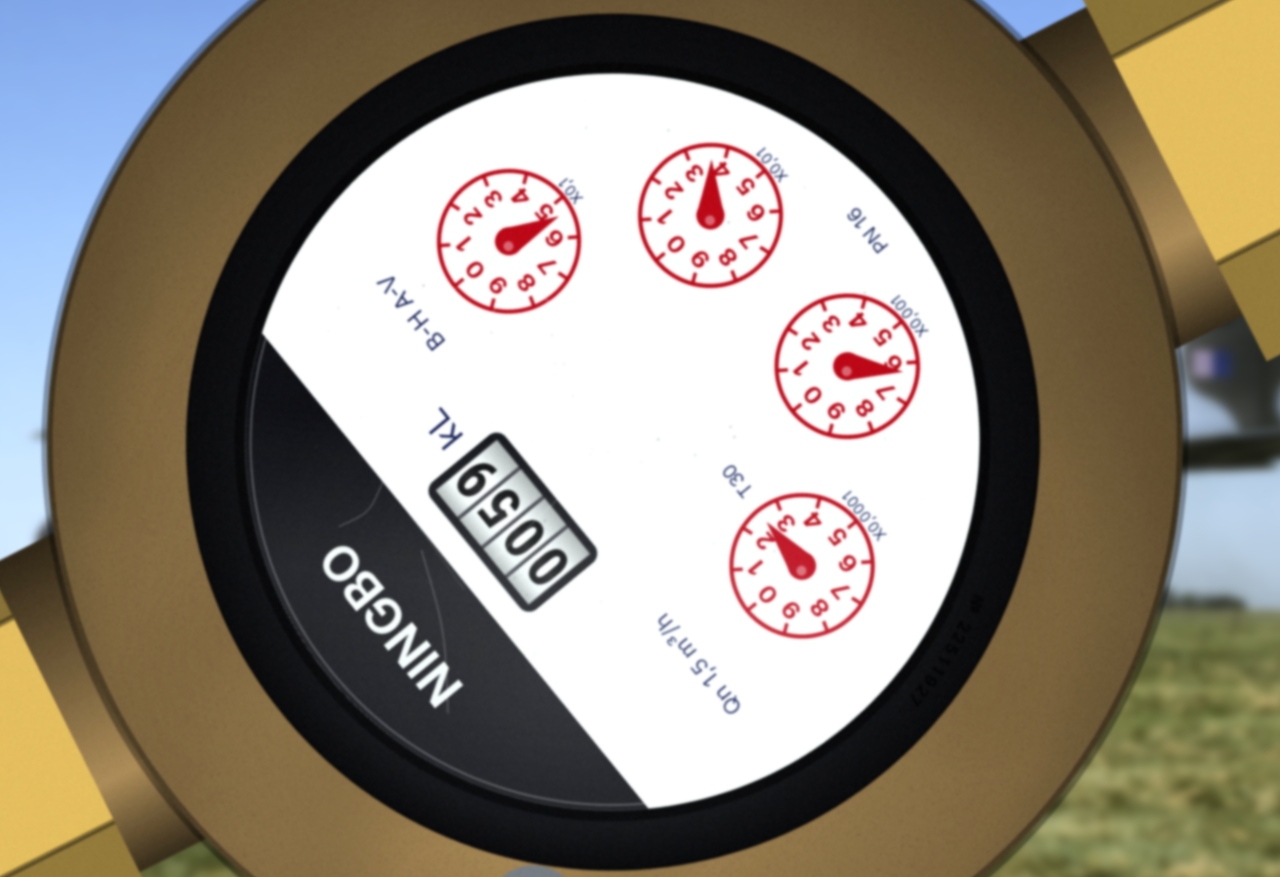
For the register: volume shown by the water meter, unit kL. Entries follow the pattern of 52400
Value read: 59.5362
